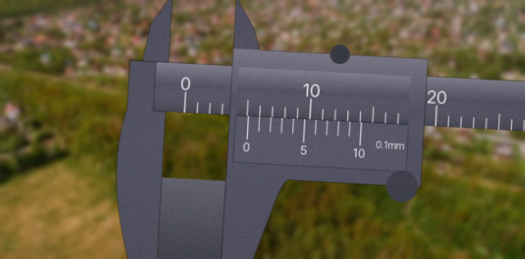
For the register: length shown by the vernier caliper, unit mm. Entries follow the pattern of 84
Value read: 5.1
